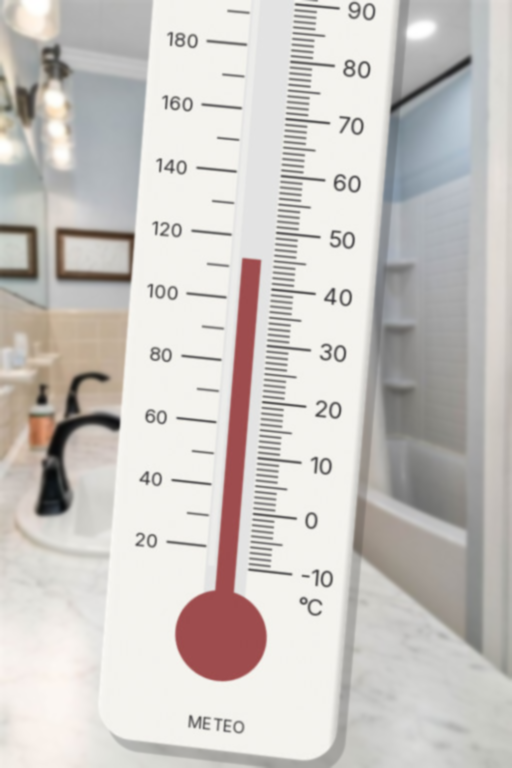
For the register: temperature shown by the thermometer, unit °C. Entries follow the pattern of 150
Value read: 45
